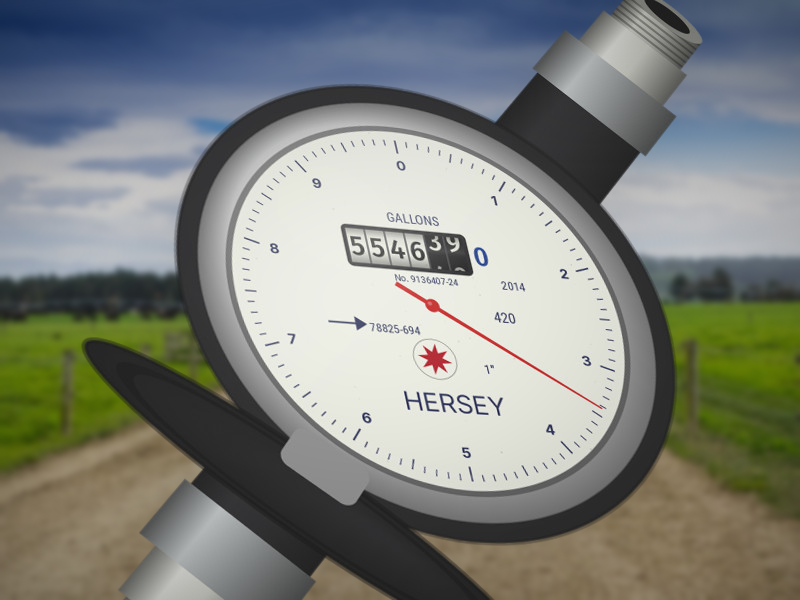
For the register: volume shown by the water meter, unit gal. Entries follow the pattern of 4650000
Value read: 5546393.4
